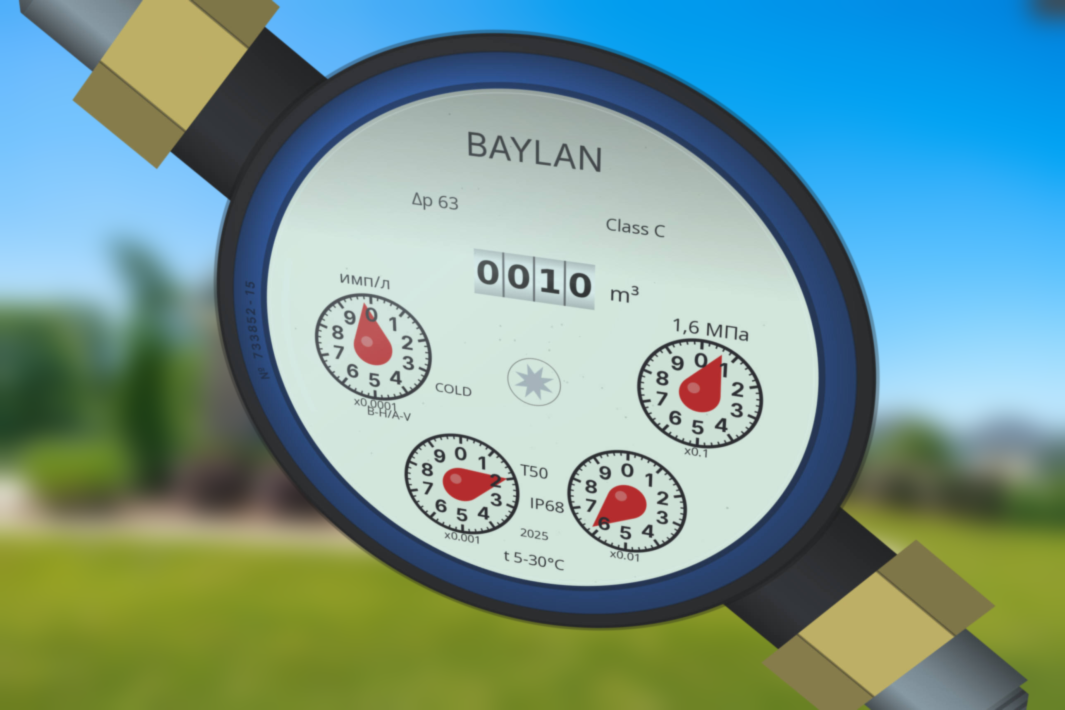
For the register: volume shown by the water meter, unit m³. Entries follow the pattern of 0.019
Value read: 10.0619
